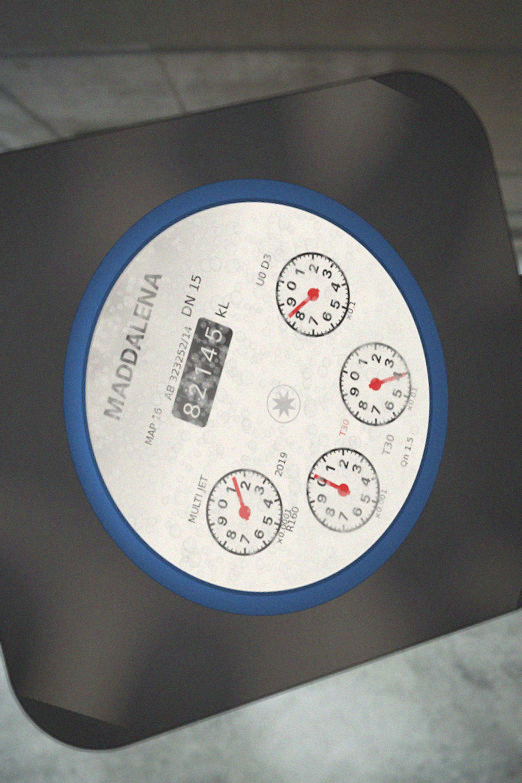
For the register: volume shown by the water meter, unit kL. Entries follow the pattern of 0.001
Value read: 82145.8401
